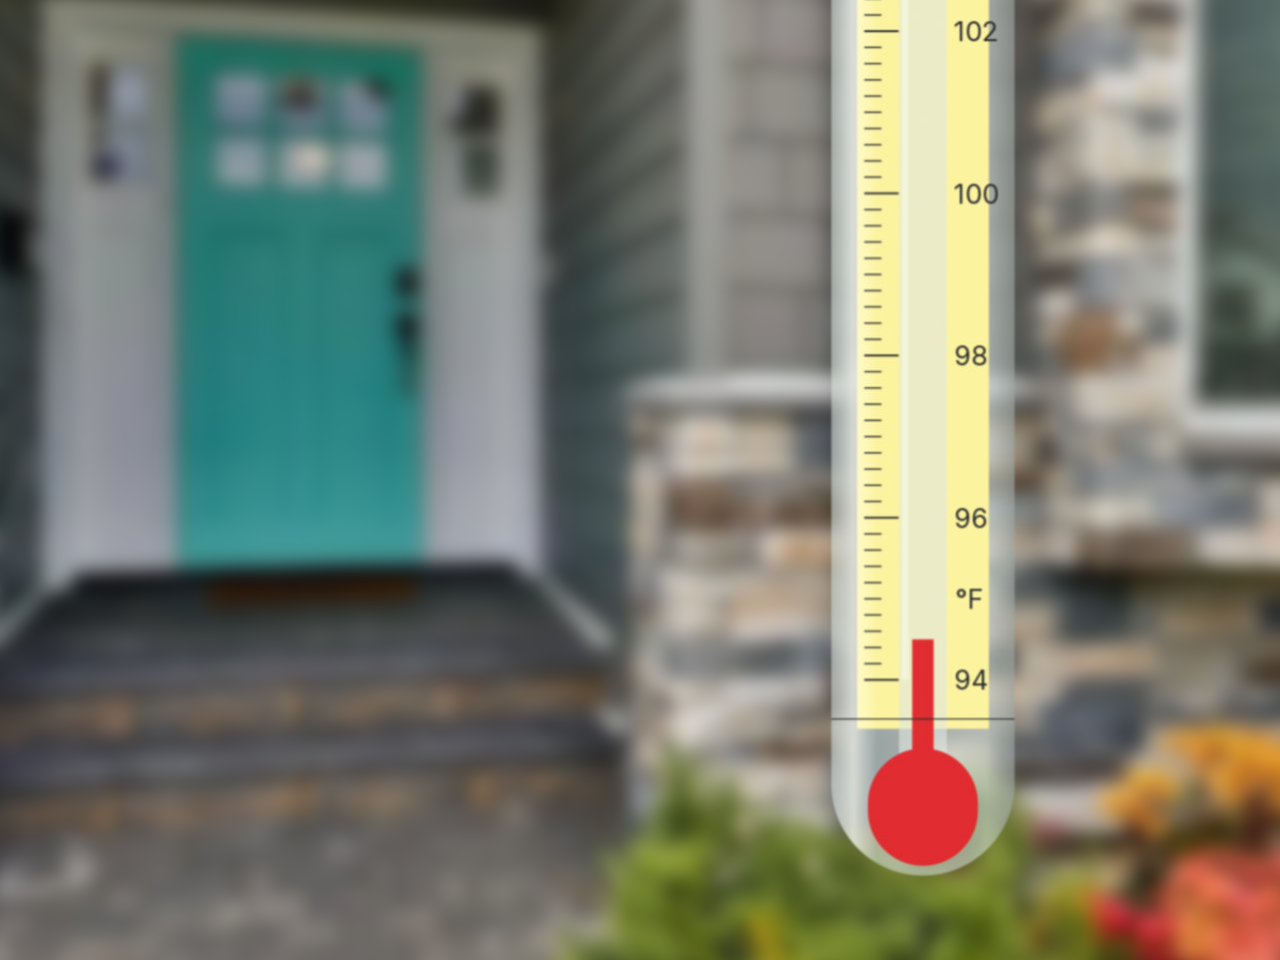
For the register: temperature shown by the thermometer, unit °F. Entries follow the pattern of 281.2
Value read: 94.5
